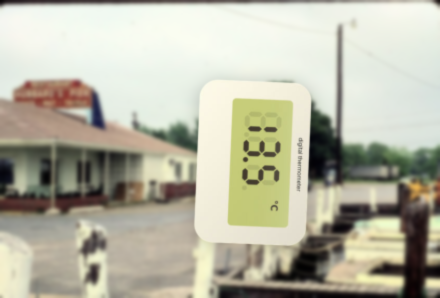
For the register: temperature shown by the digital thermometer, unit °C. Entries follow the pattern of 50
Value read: 13.5
